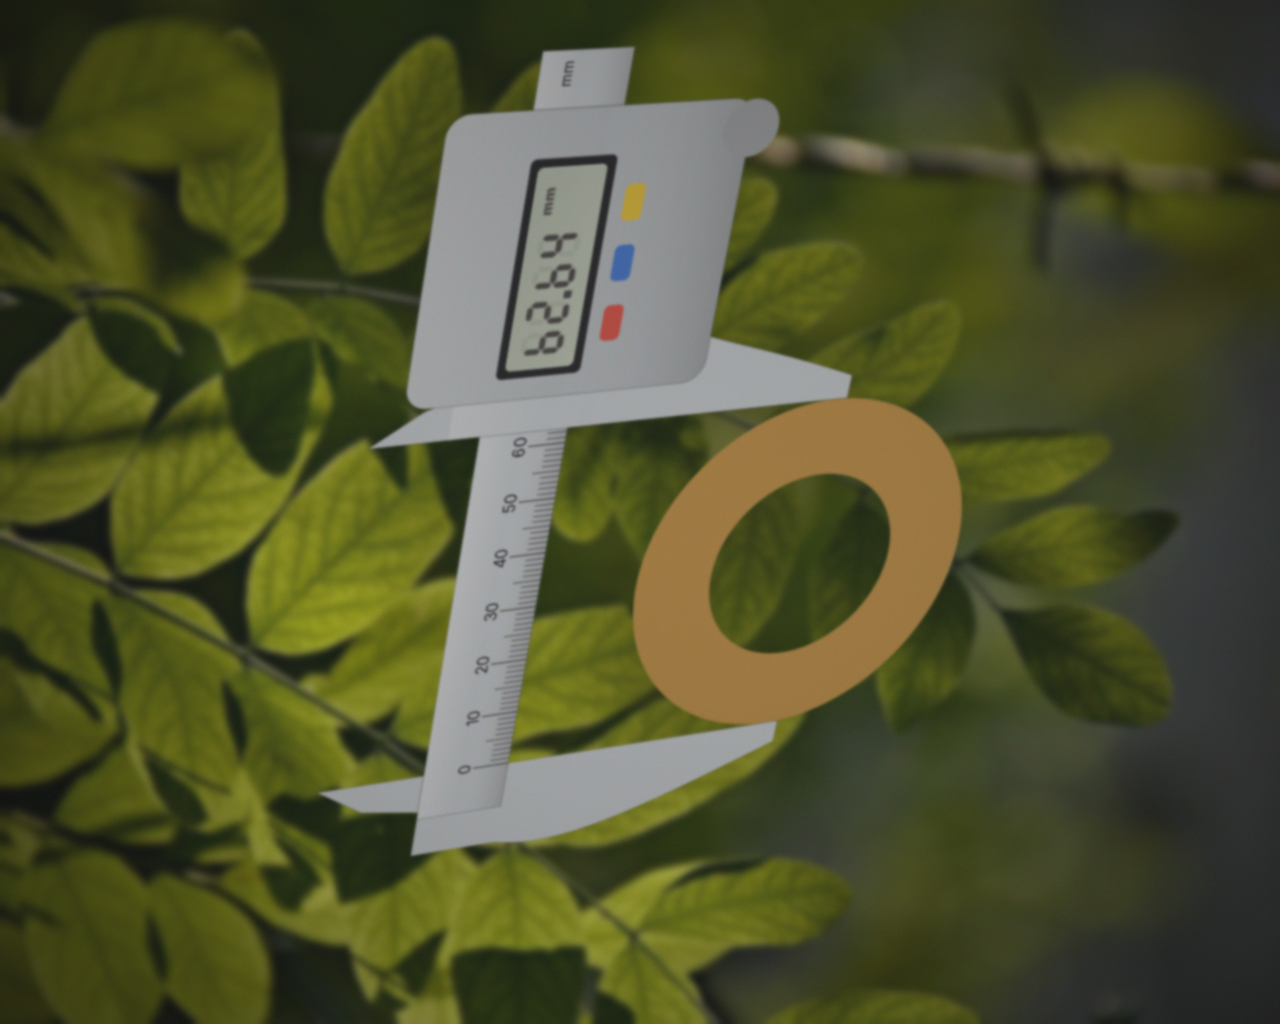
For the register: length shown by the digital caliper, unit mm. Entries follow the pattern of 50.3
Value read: 62.64
